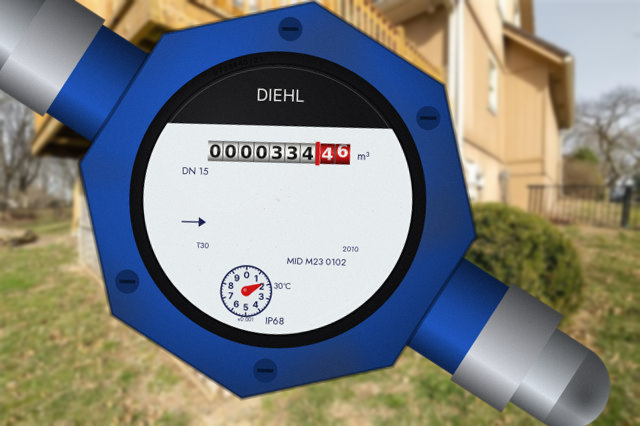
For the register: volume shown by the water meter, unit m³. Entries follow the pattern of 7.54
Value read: 334.461
